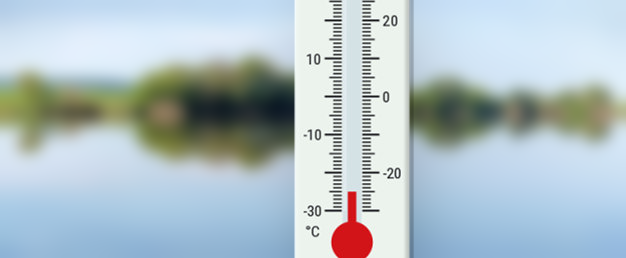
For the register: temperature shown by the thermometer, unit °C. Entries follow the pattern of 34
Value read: -25
